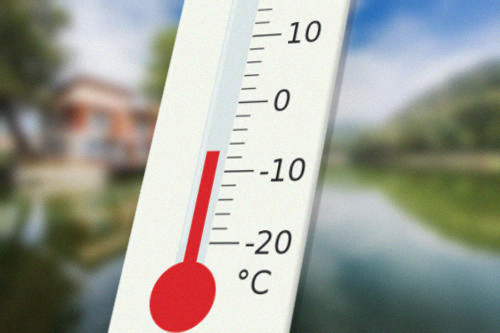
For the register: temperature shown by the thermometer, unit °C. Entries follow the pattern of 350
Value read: -7
